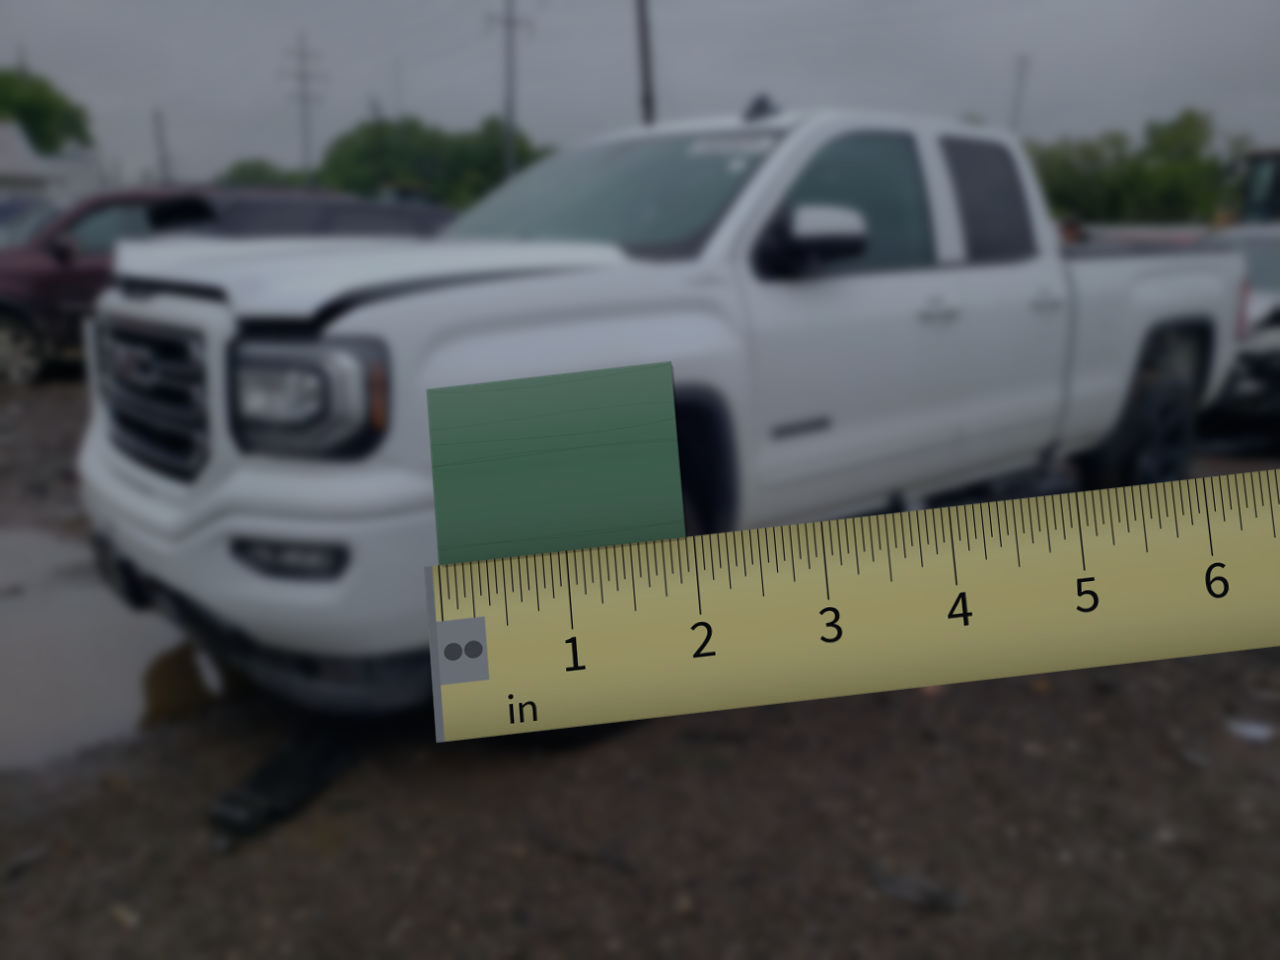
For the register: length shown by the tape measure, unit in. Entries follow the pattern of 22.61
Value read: 1.9375
